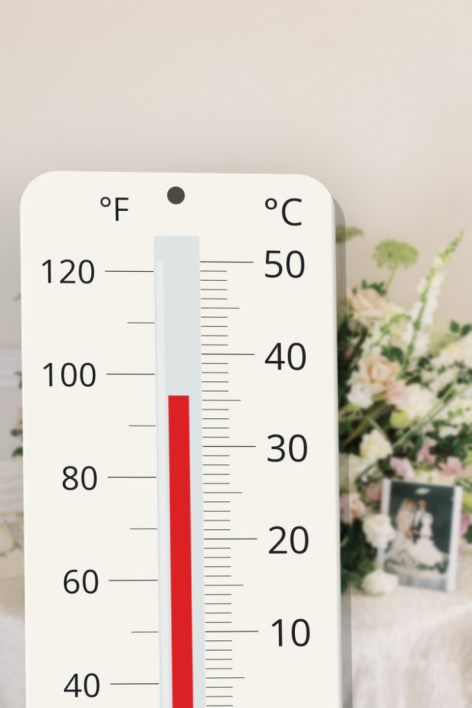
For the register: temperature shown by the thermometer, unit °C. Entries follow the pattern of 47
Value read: 35.5
